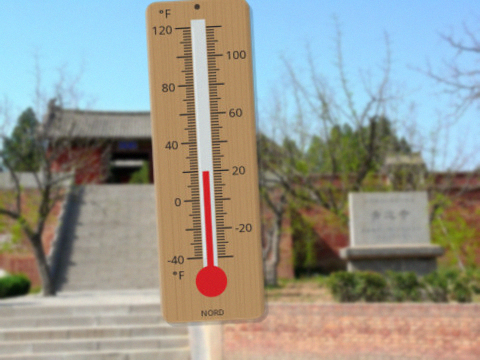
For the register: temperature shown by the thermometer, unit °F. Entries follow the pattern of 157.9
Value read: 20
